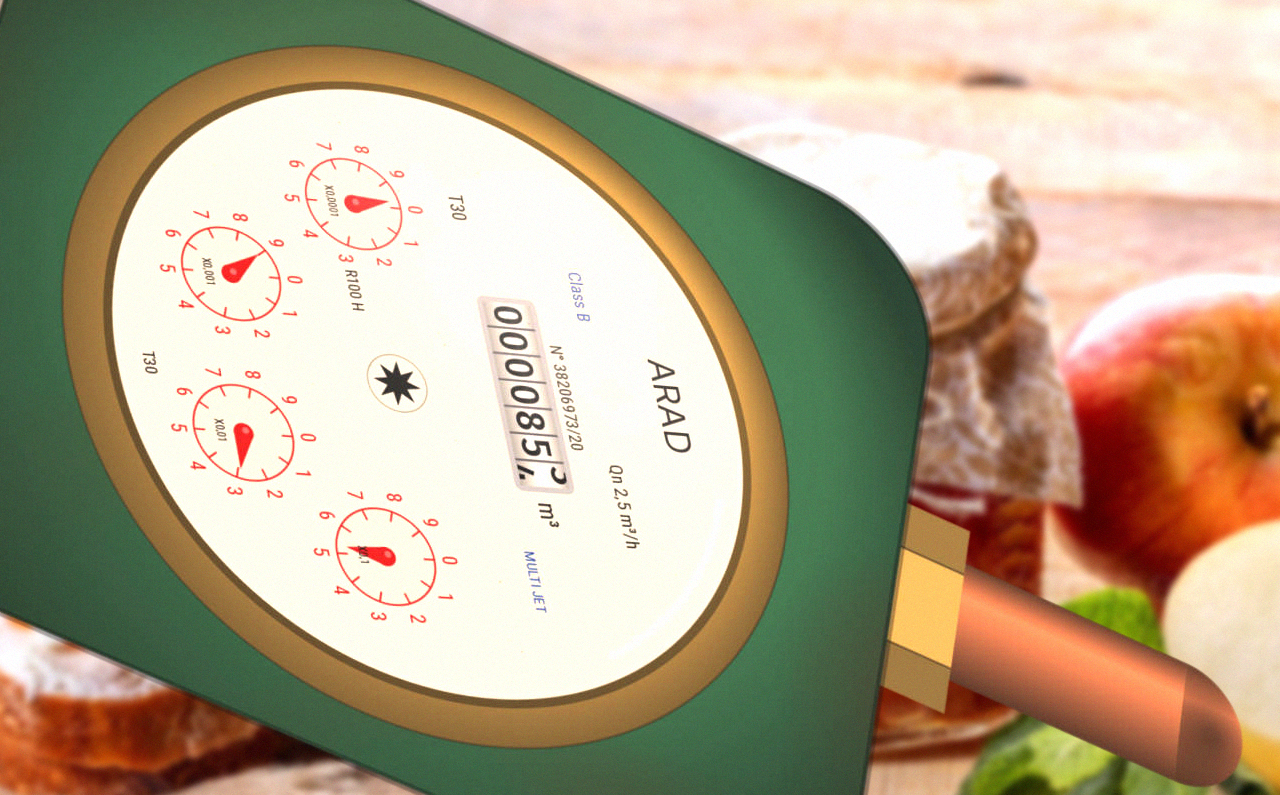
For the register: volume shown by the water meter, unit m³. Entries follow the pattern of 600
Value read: 853.5289
